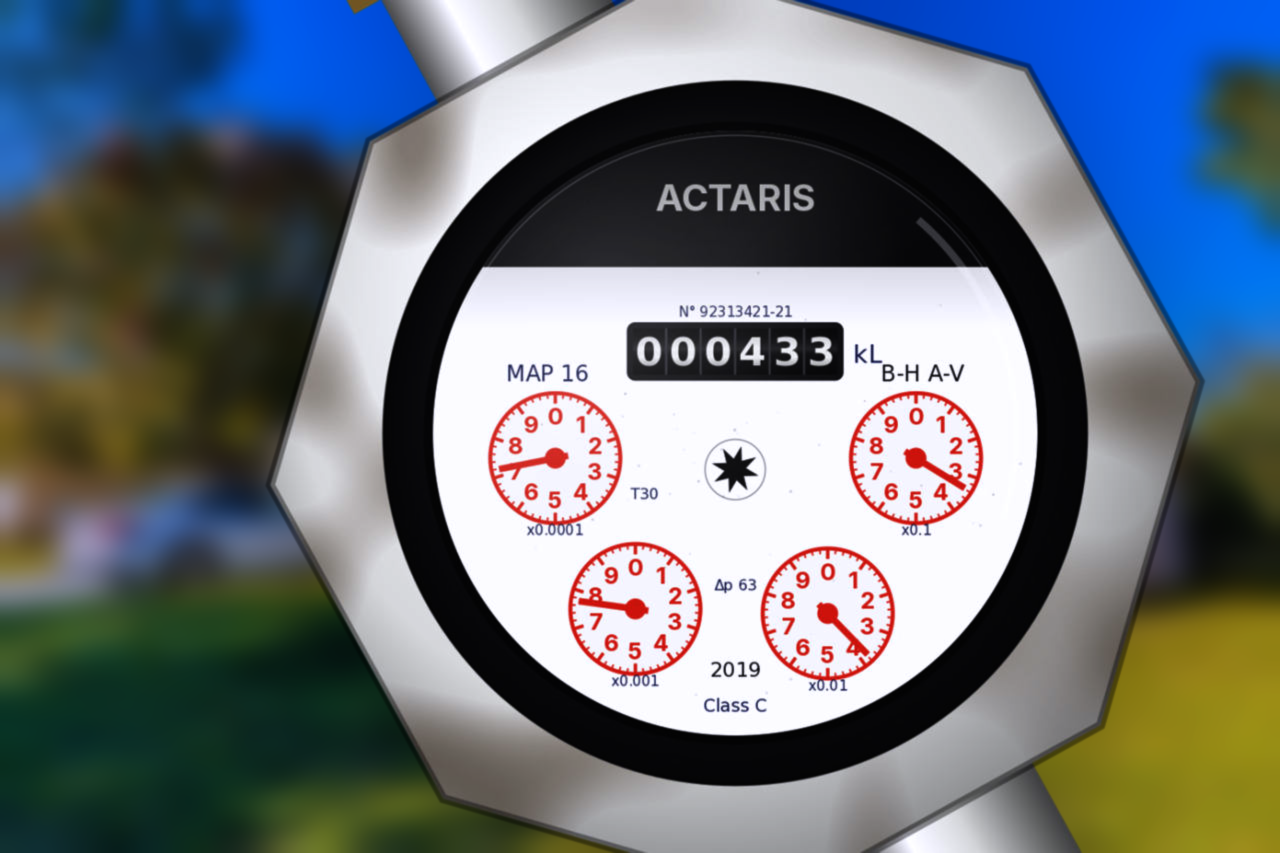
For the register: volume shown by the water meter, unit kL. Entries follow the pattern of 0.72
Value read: 433.3377
